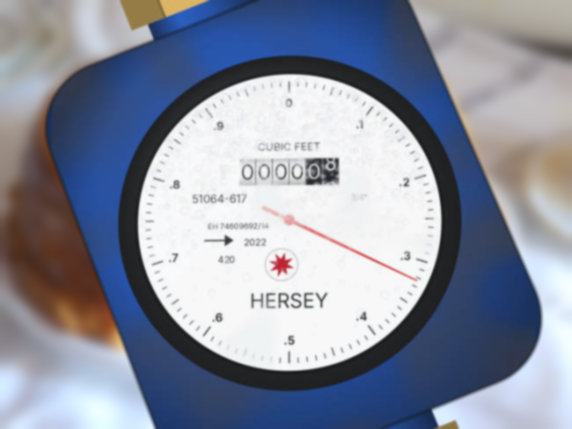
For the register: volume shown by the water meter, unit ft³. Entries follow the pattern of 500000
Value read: 8.32
